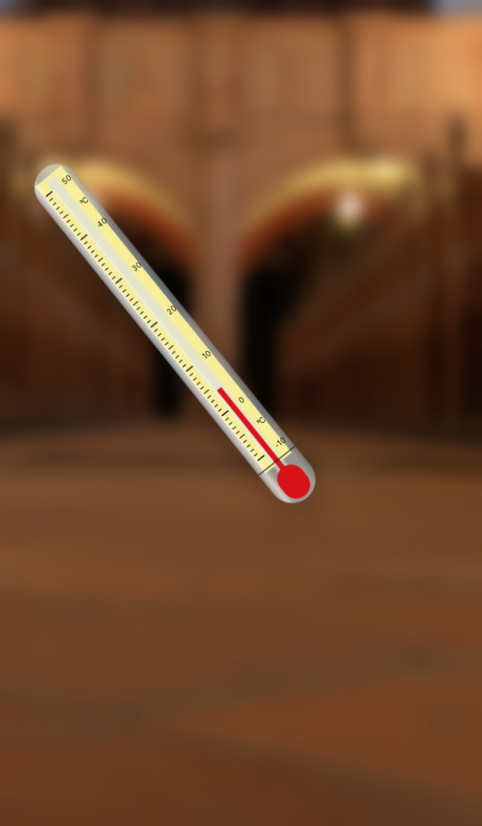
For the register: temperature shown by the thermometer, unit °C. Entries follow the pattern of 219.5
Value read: 4
